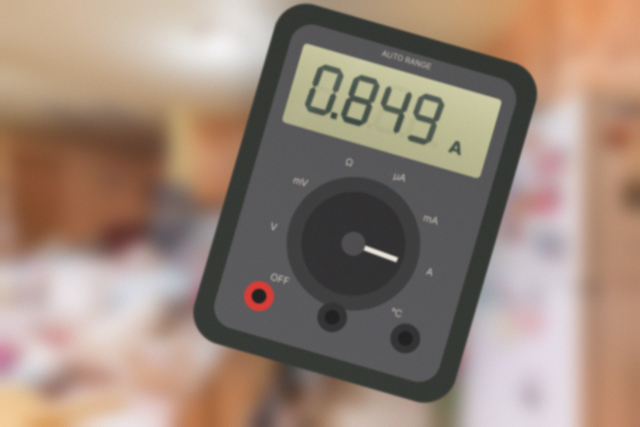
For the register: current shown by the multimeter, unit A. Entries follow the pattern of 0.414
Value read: 0.849
